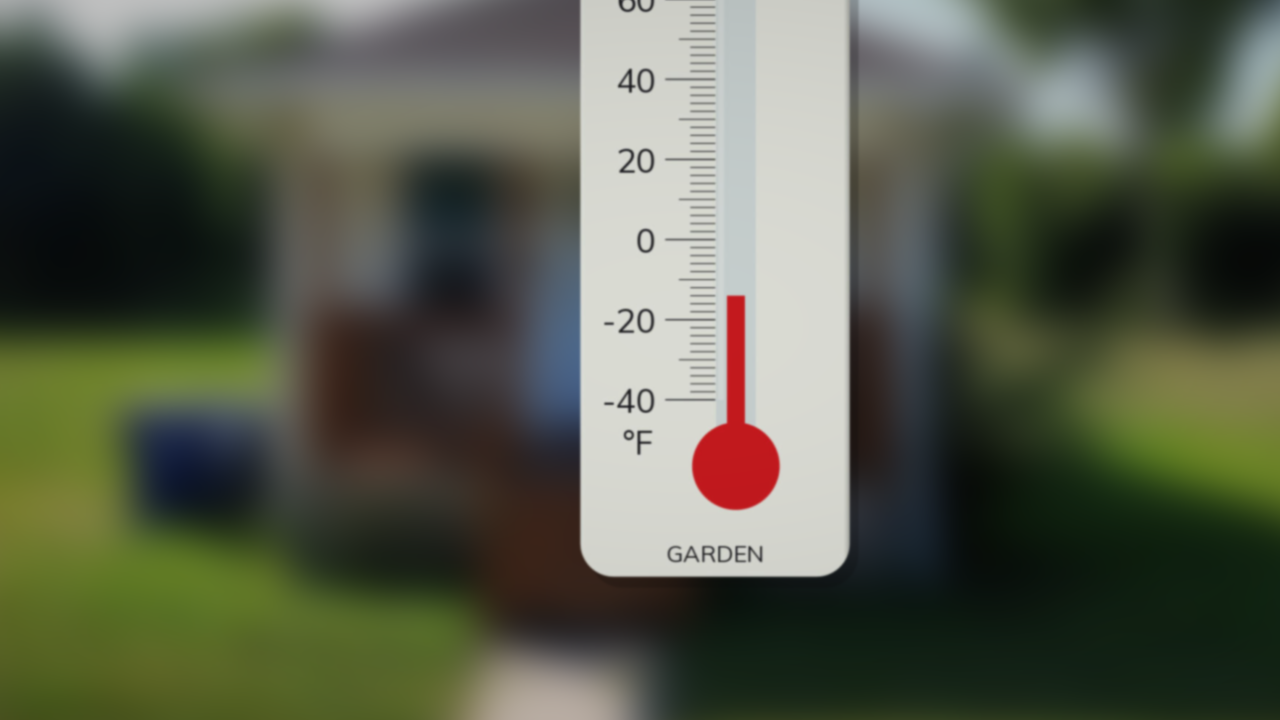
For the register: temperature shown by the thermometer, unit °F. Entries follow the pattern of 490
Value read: -14
